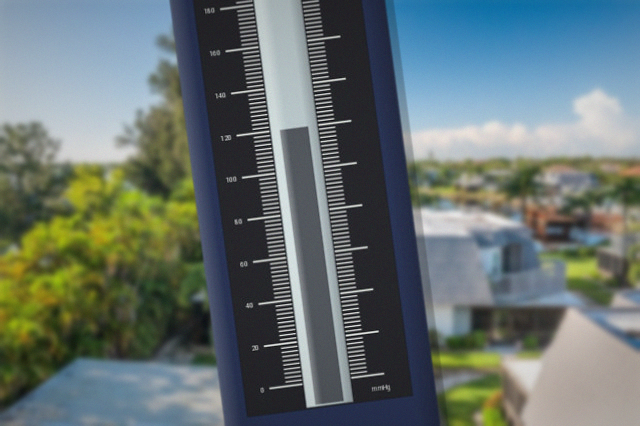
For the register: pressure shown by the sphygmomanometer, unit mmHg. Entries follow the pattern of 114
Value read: 120
